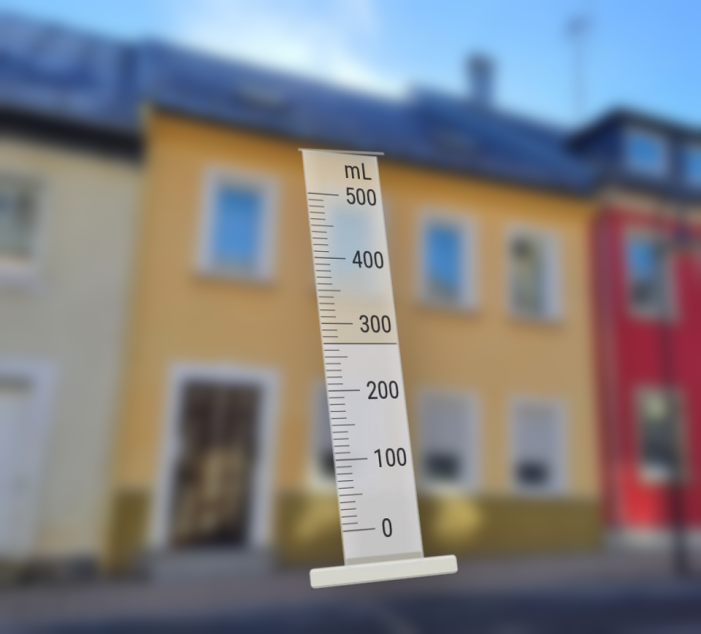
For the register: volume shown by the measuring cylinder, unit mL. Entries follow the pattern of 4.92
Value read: 270
